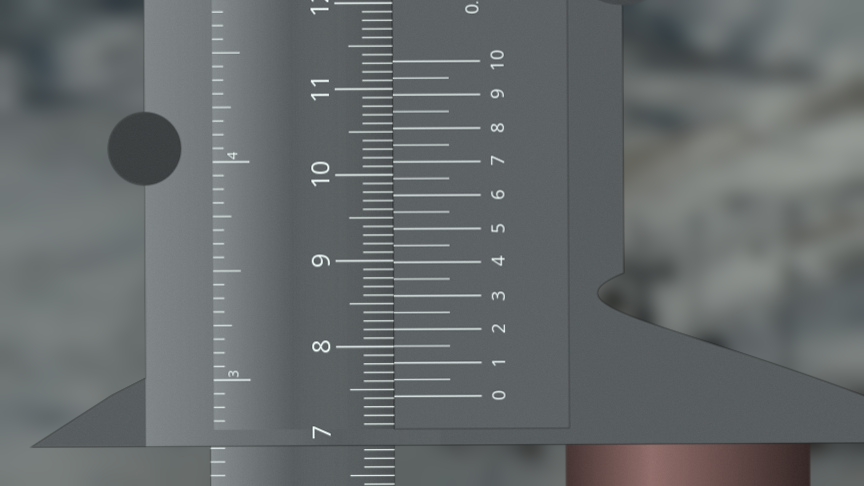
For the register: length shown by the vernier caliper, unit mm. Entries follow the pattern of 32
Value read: 74.2
